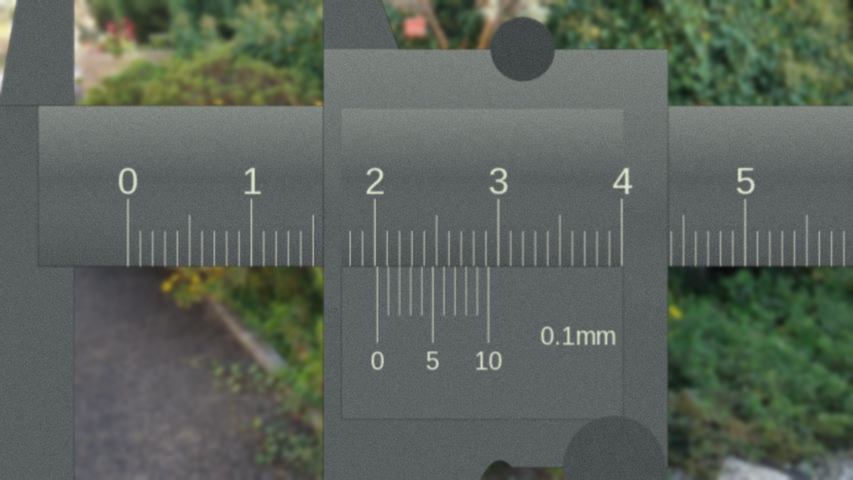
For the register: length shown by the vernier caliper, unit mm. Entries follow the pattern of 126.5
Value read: 20.2
